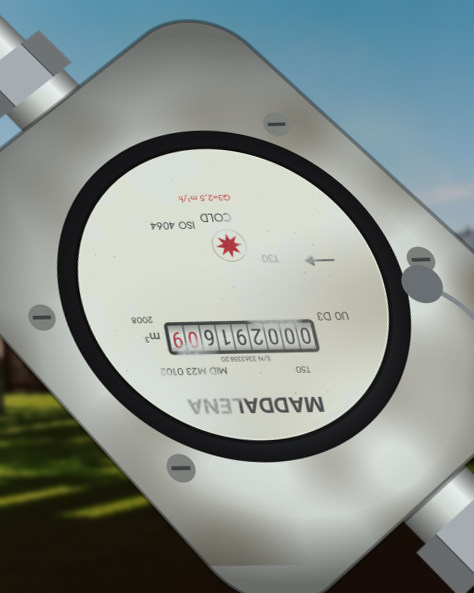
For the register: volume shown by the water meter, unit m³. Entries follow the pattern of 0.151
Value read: 2916.09
